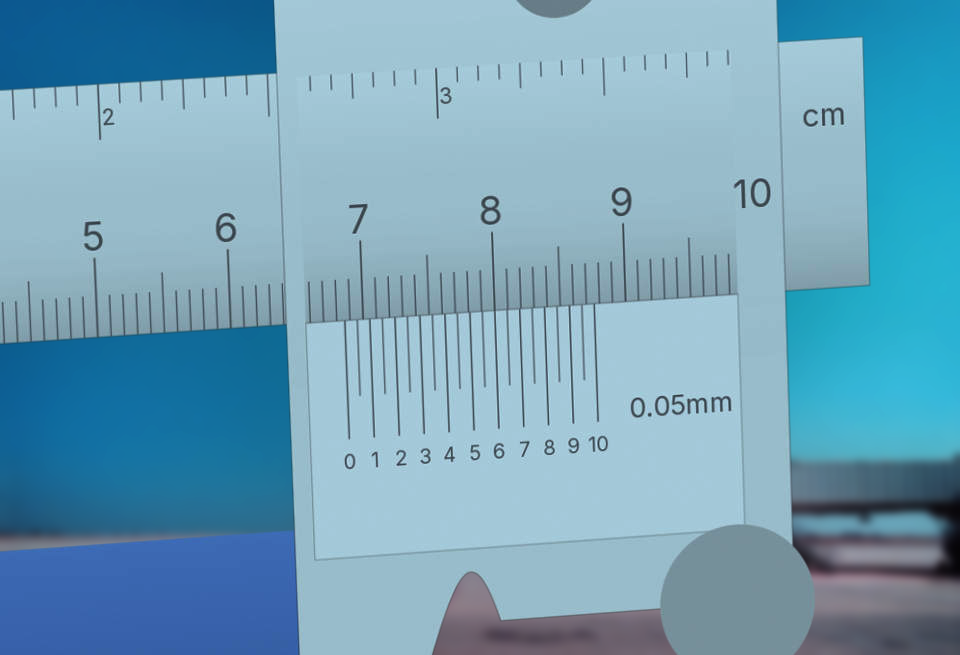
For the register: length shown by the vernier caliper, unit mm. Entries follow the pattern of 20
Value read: 68.6
